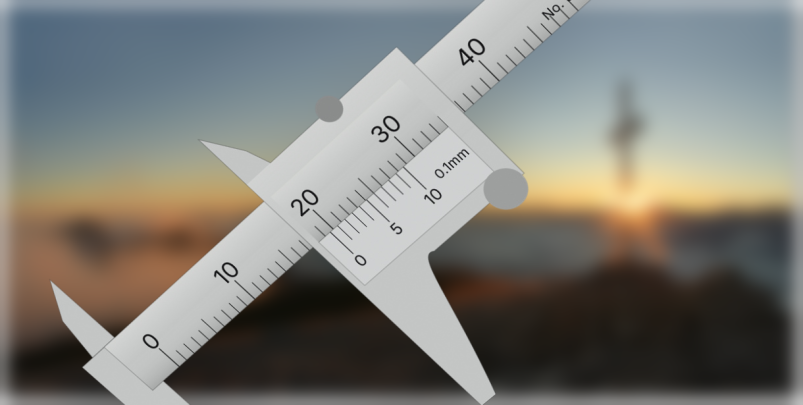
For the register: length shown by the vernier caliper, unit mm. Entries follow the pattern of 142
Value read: 19.6
